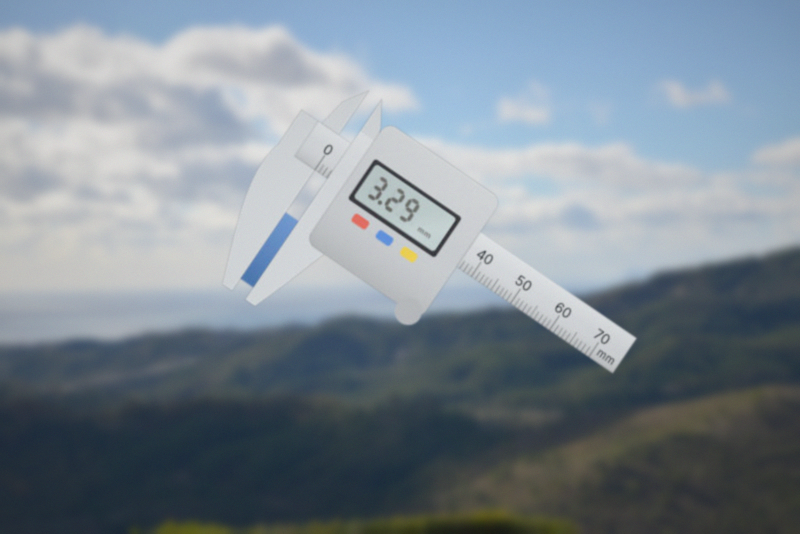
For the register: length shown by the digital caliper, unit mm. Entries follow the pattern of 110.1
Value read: 3.29
